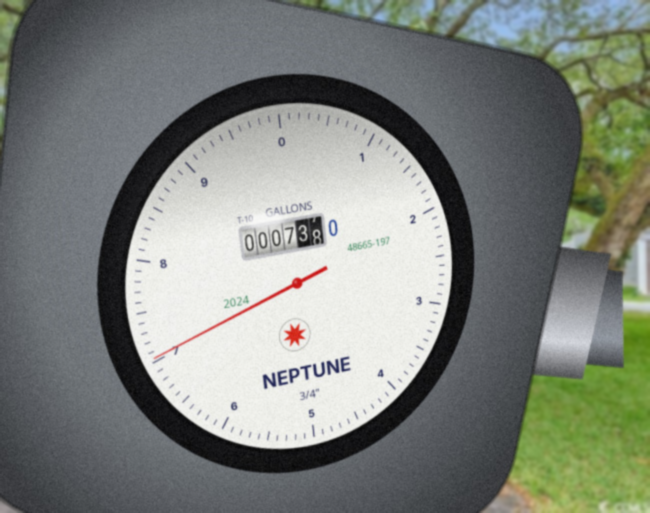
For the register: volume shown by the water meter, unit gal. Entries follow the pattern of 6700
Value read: 7377.0
